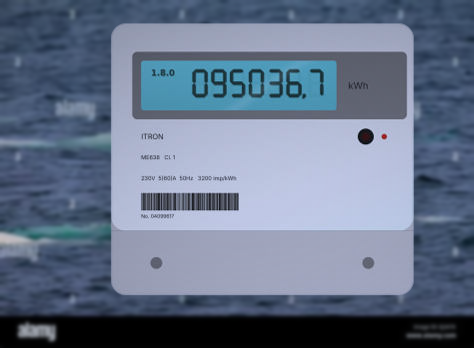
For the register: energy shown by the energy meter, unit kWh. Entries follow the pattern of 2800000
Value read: 95036.7
